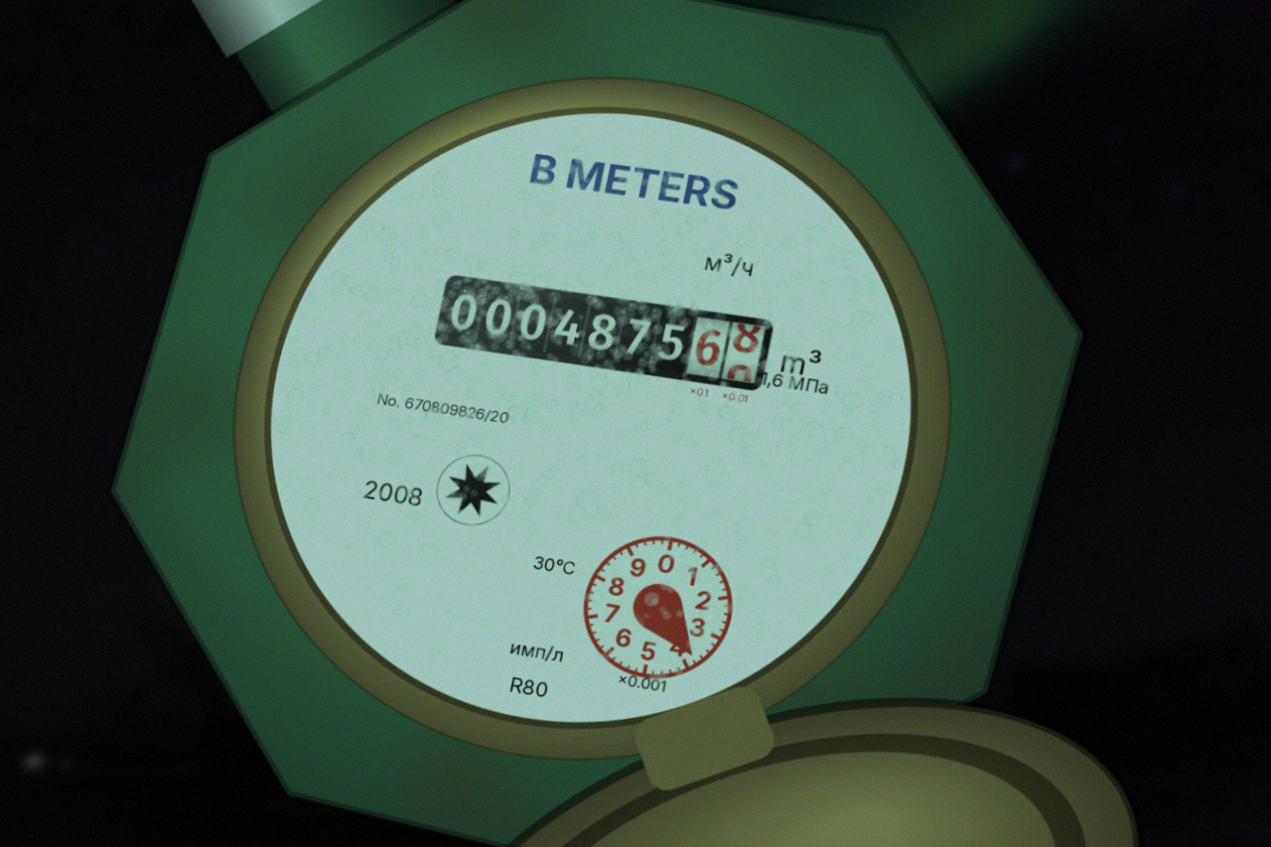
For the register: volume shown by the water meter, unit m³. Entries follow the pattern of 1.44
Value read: 4875.683
